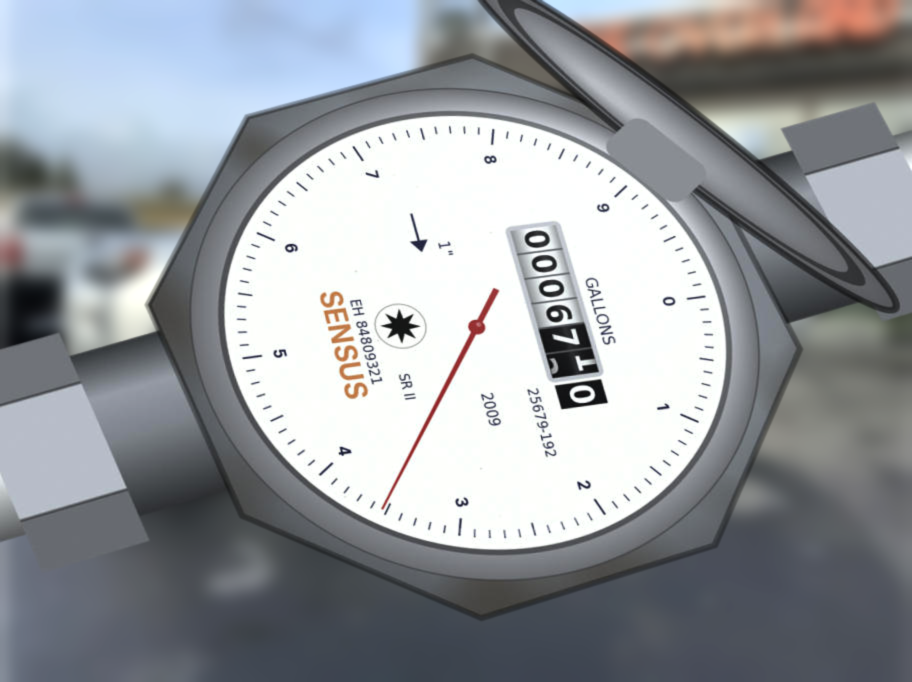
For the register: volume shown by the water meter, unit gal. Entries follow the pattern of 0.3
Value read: 6713.5
